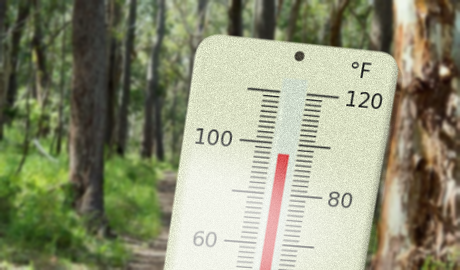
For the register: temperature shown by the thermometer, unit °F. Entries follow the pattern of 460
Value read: 96
